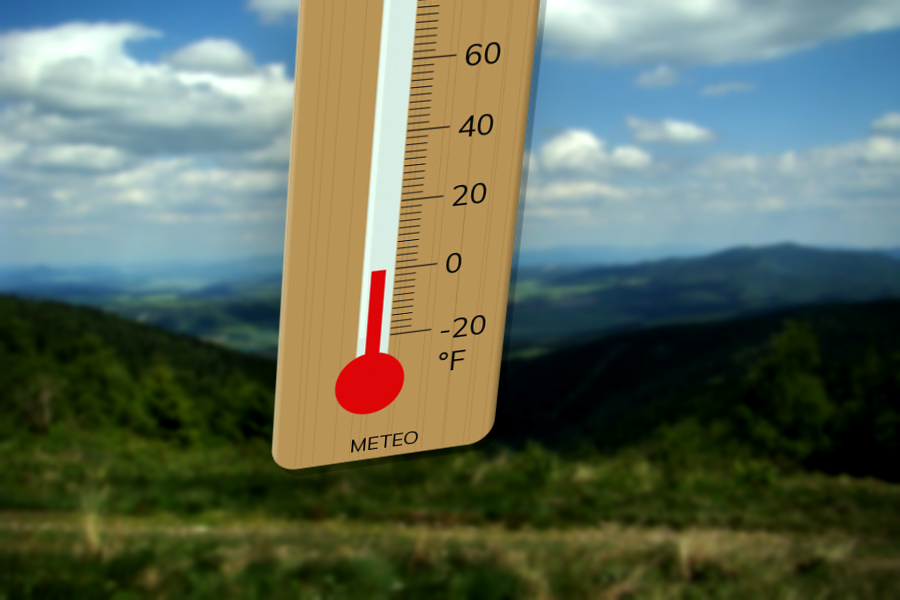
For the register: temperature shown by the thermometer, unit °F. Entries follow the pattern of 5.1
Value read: 0
